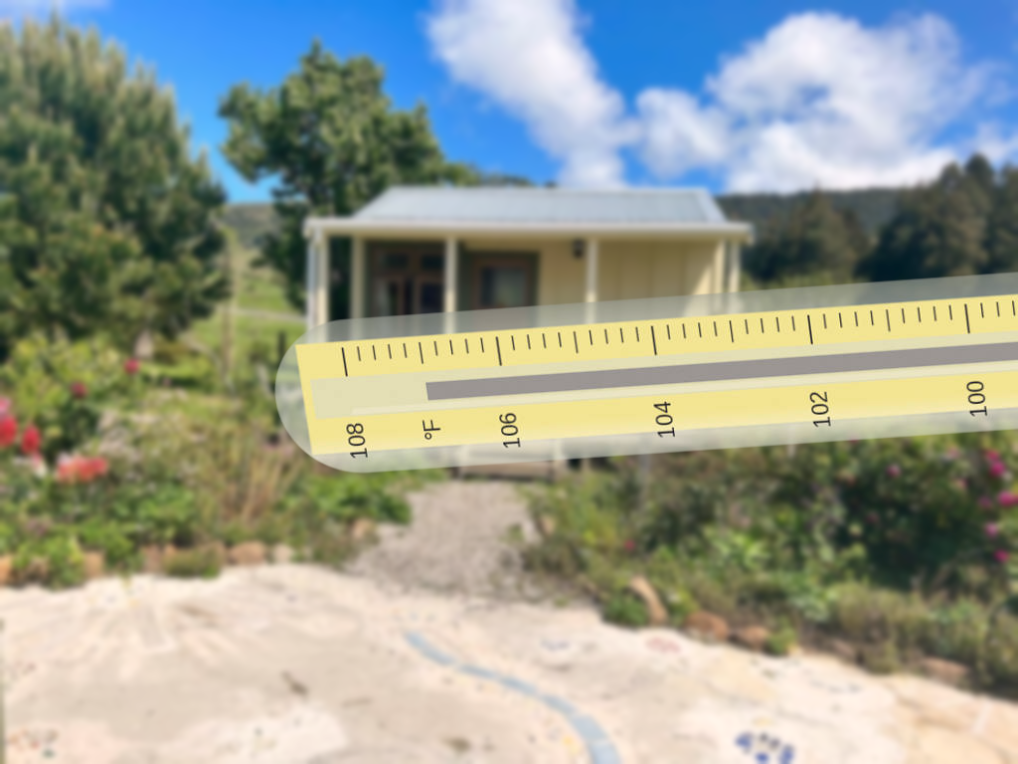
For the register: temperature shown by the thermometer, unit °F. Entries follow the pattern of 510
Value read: 107
